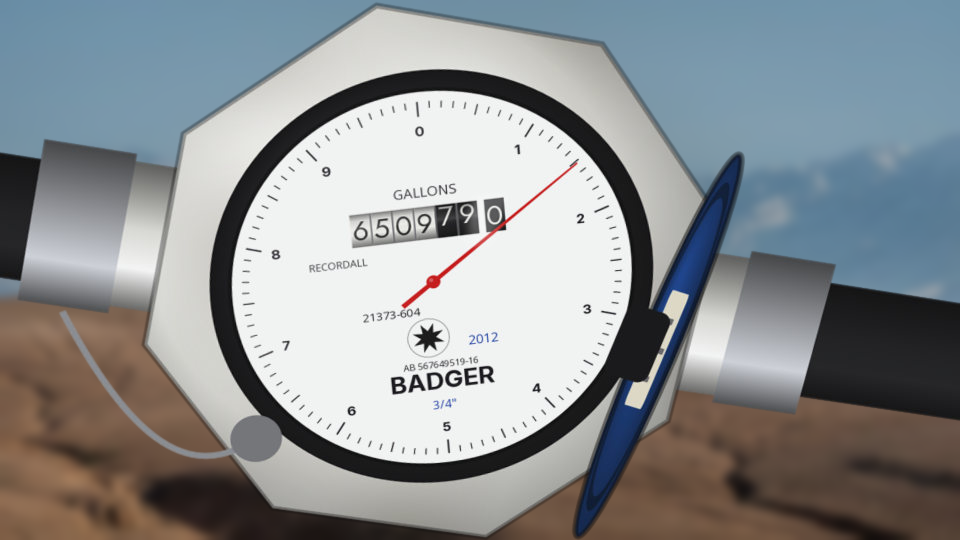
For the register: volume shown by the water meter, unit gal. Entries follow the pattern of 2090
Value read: 6509791.5
